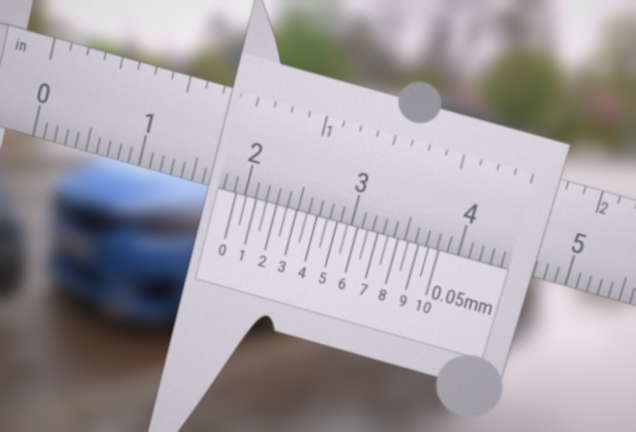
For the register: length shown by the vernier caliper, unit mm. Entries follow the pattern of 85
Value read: 19.2
